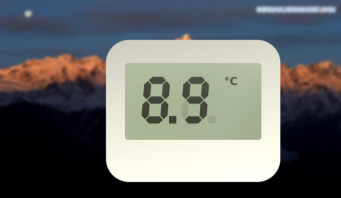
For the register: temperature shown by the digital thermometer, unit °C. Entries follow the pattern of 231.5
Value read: 8.9
